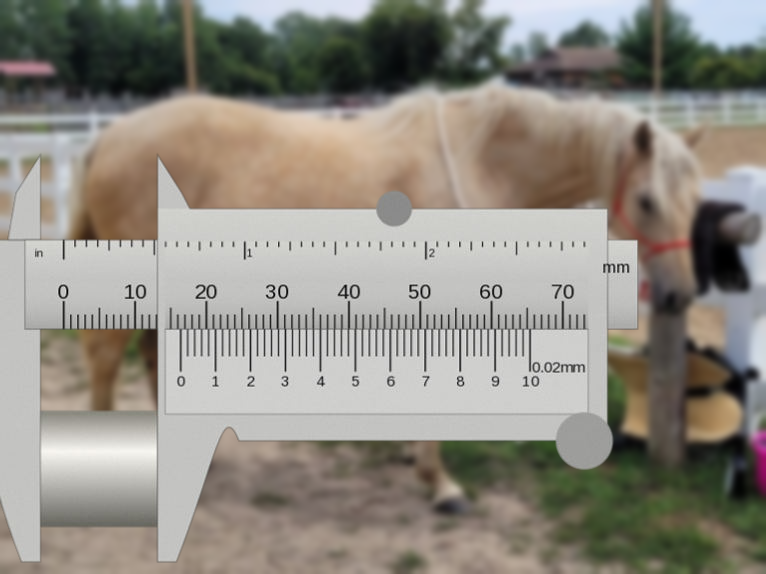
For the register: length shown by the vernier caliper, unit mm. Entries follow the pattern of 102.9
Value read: 16.4
